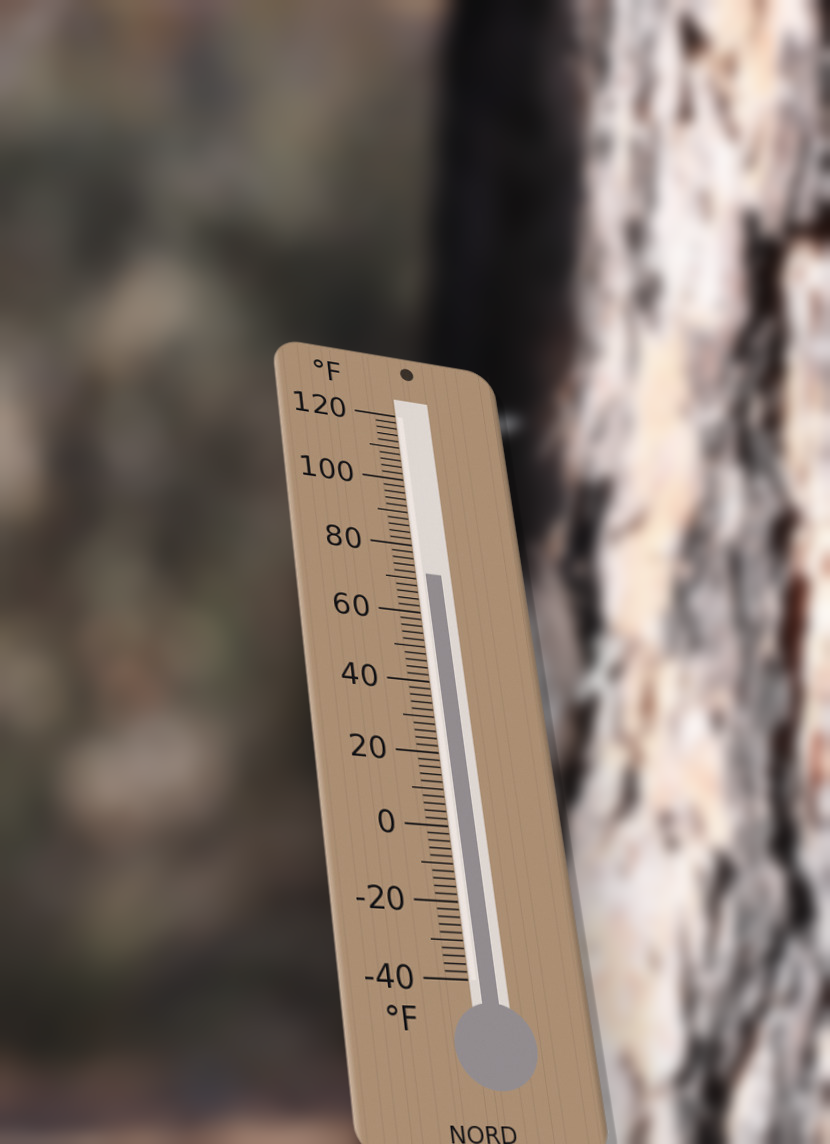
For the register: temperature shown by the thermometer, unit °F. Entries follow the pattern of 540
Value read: 72
